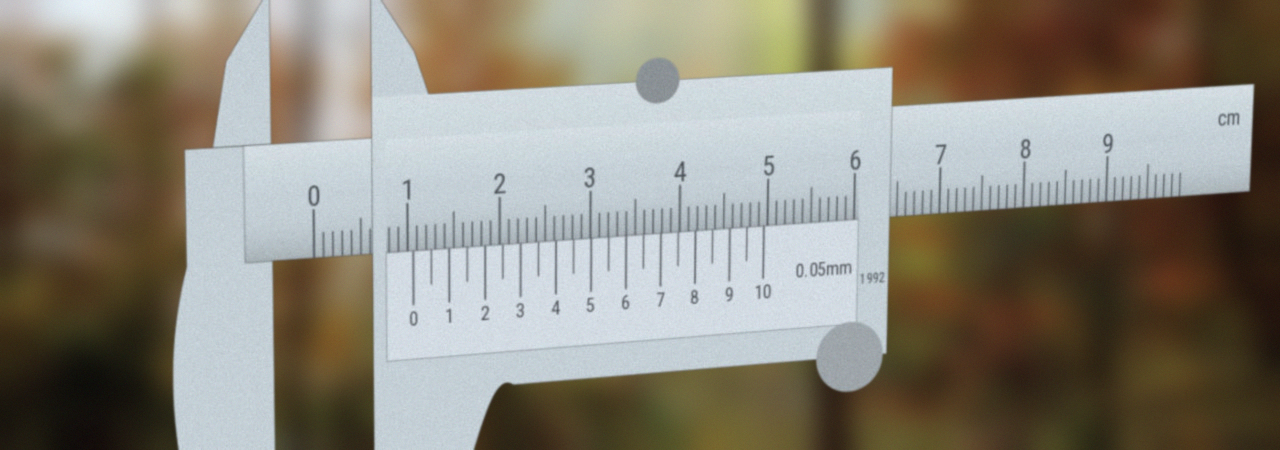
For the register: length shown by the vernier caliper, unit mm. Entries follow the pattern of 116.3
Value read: 10.6
